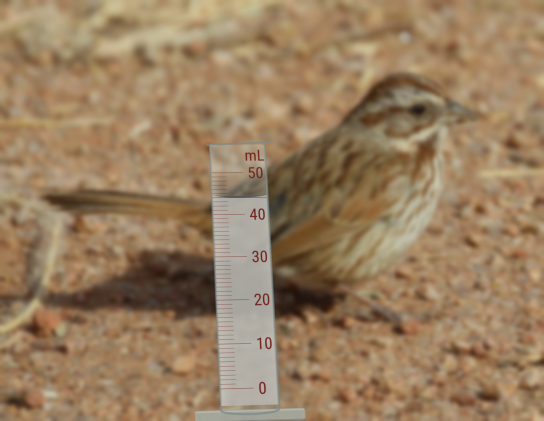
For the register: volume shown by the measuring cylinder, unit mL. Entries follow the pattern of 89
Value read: 44
